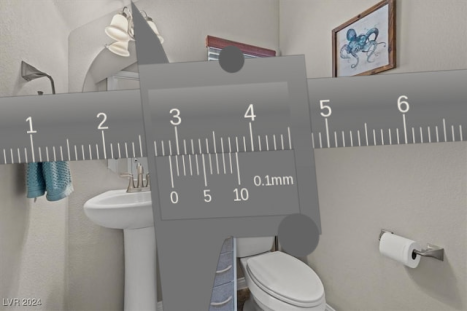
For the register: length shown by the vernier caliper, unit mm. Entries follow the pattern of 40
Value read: 28.8
